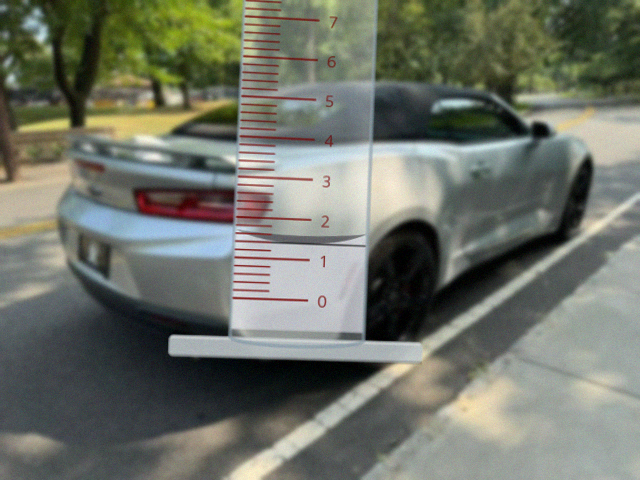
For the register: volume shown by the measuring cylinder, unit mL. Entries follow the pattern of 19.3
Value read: 1.4
